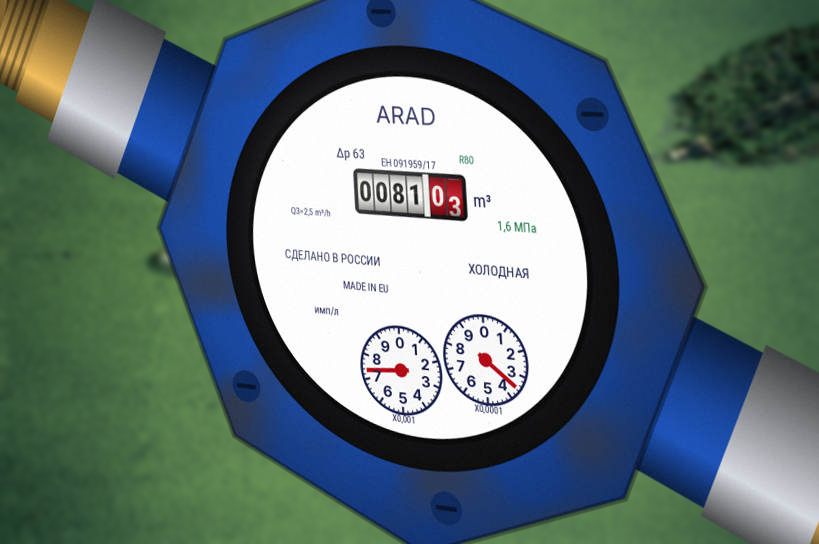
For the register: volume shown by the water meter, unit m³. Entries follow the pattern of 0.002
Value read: 81.0273
